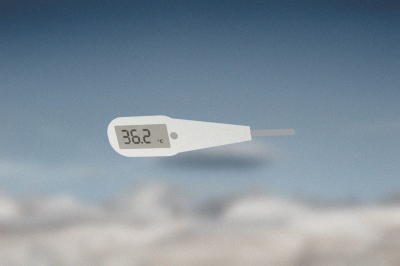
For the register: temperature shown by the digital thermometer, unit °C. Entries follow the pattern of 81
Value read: 36.2
